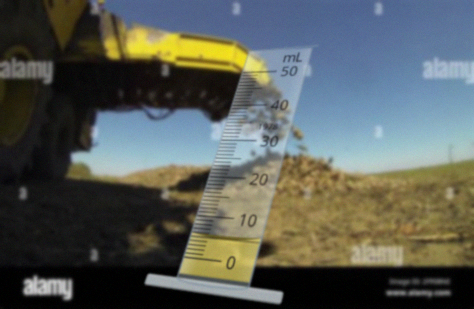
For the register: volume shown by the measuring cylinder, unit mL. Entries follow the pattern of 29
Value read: 5
